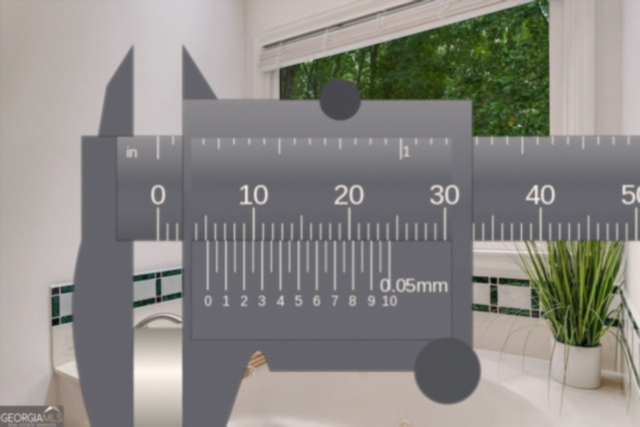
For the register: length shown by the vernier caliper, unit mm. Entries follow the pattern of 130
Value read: 5.2
